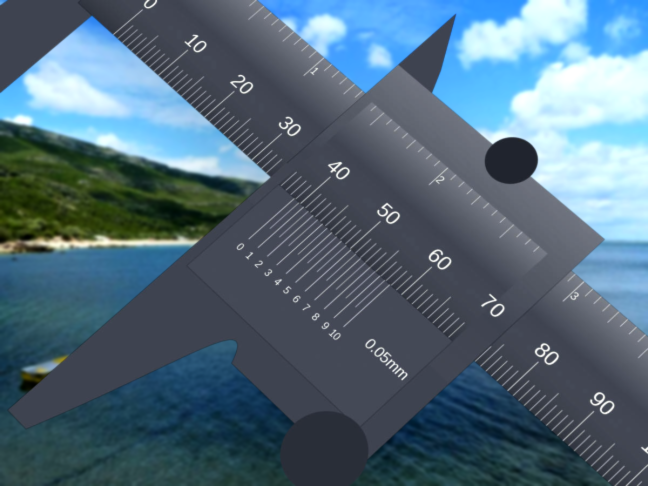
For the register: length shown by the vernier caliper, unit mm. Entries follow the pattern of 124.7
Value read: 38.8
